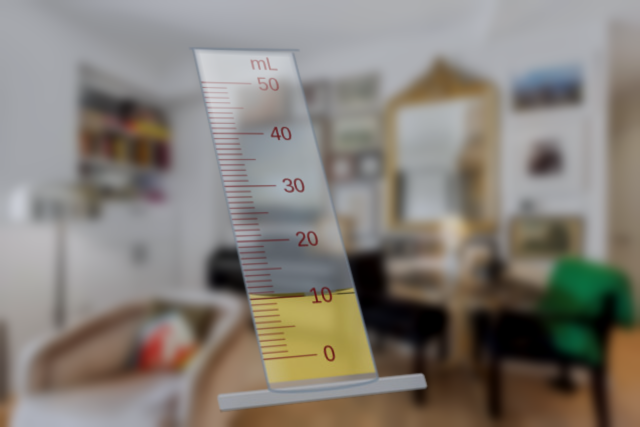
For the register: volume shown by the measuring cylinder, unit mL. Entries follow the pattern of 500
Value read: 10
